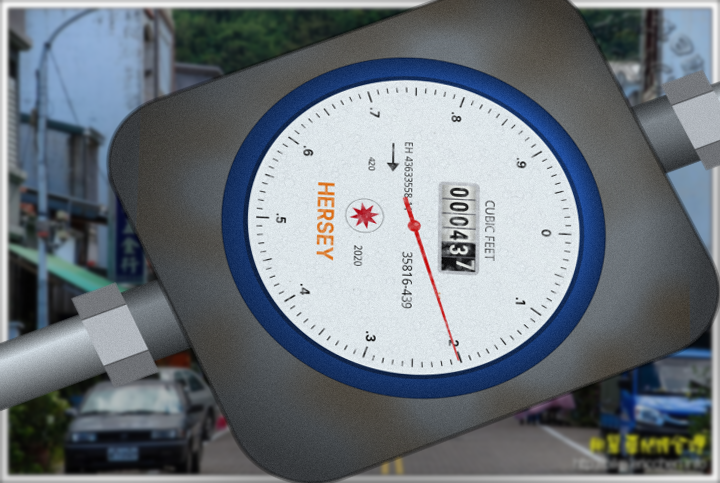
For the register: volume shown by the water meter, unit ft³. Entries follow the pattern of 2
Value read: 437.20
